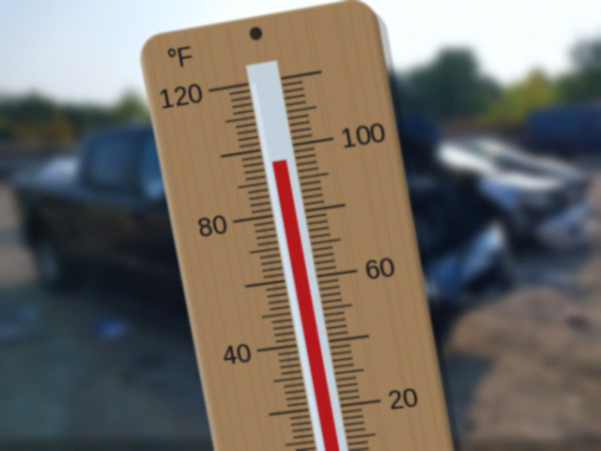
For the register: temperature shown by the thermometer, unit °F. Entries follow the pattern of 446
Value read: 96
